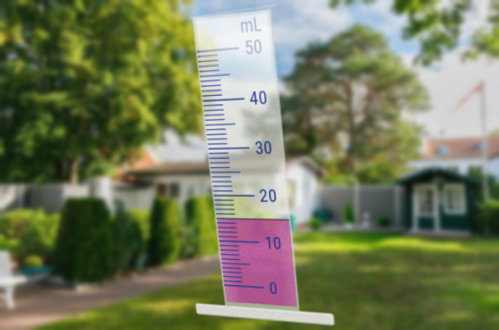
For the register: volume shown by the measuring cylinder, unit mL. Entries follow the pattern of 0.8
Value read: 15
